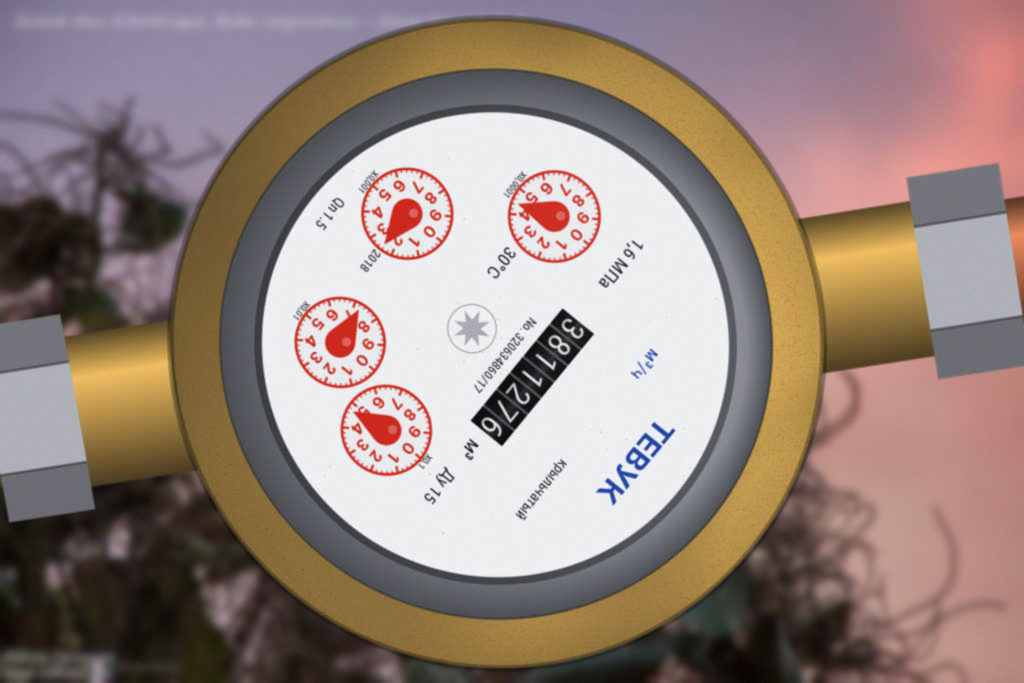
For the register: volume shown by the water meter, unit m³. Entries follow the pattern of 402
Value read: 3811276.4724
